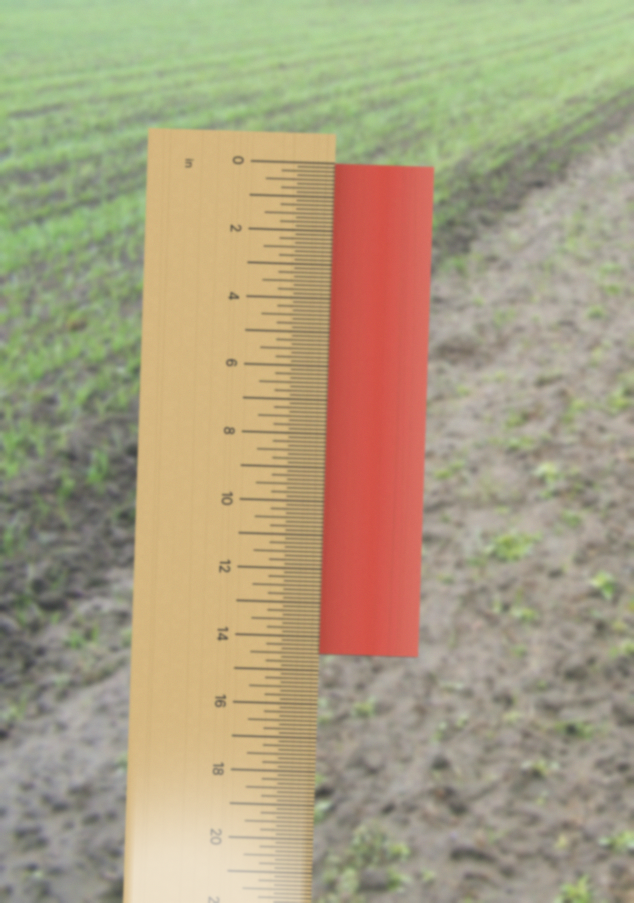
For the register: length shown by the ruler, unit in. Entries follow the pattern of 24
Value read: 14.5
